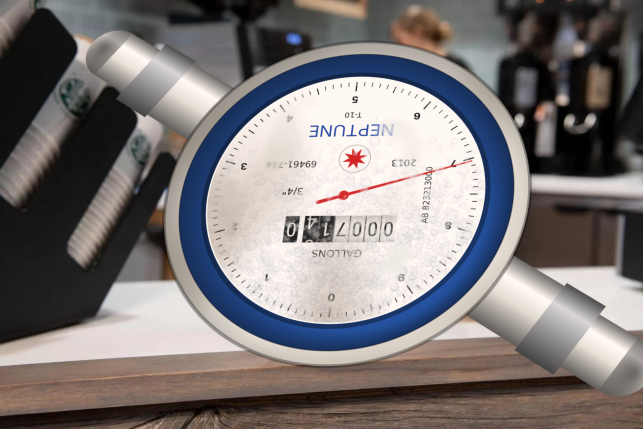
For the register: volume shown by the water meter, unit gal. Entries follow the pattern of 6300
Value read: 7137.0
